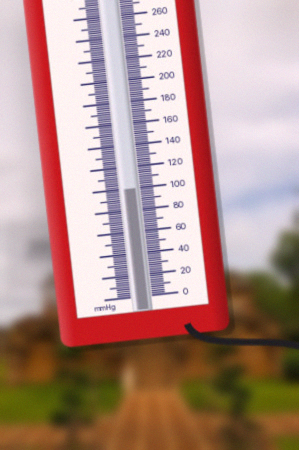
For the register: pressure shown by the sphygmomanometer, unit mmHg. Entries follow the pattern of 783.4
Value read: 100
